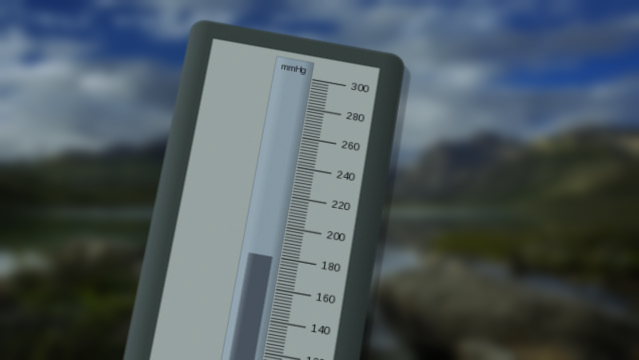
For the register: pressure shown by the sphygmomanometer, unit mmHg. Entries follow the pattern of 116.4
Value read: 180
